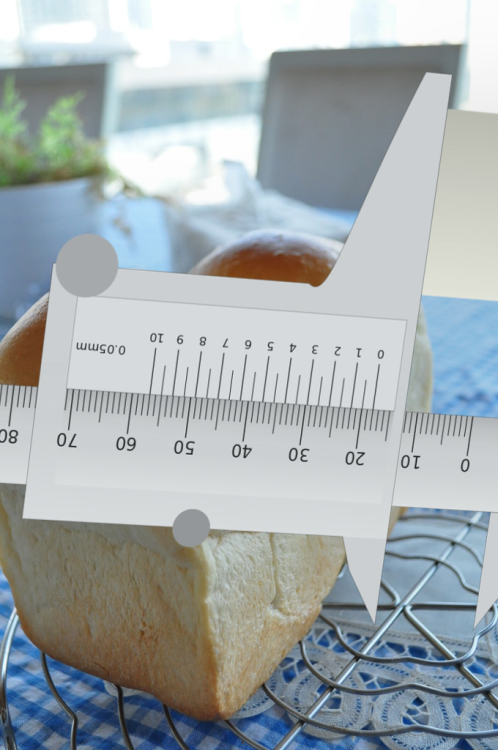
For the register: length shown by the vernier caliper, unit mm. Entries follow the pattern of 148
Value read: 18.0
